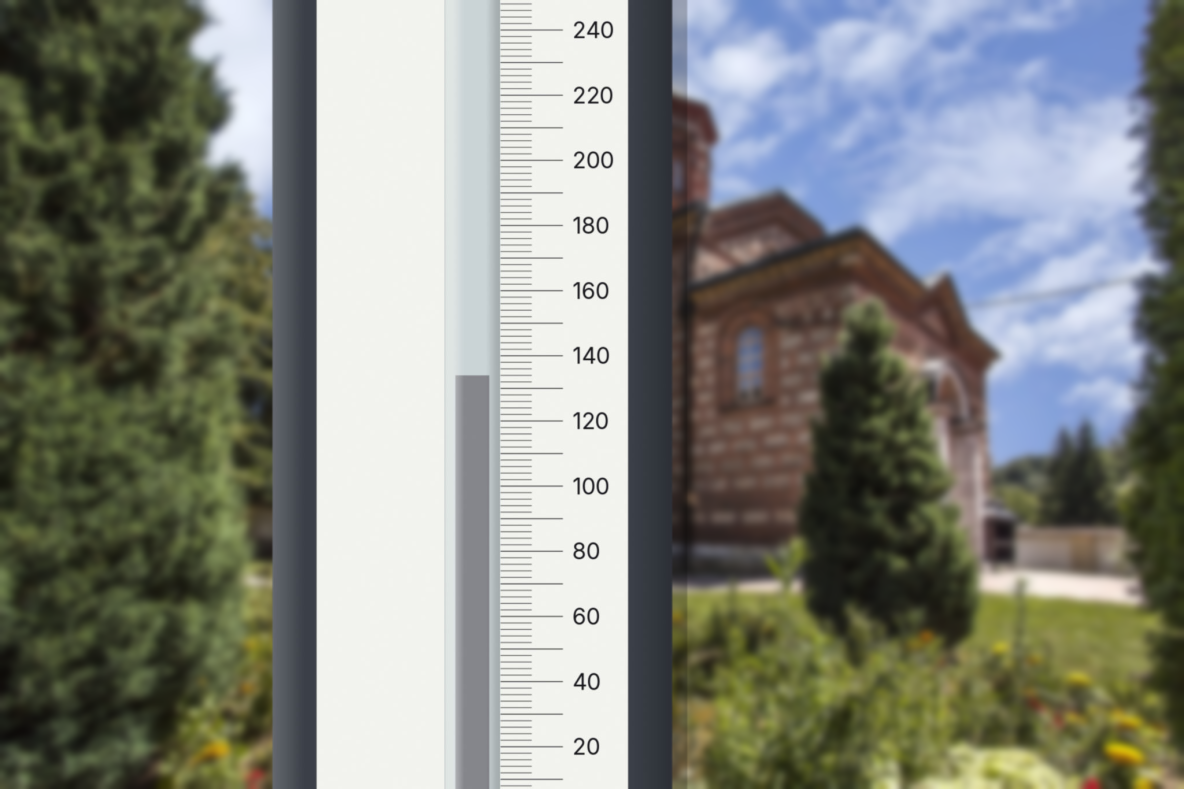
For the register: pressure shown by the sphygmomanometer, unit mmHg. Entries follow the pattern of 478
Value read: 134
